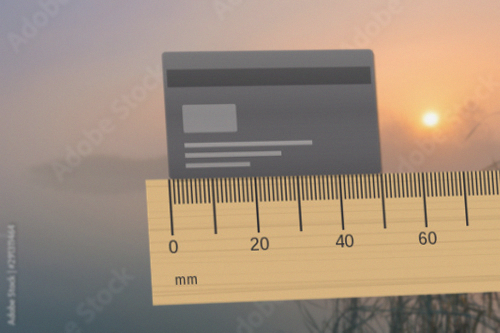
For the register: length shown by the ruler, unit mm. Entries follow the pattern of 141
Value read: 50
